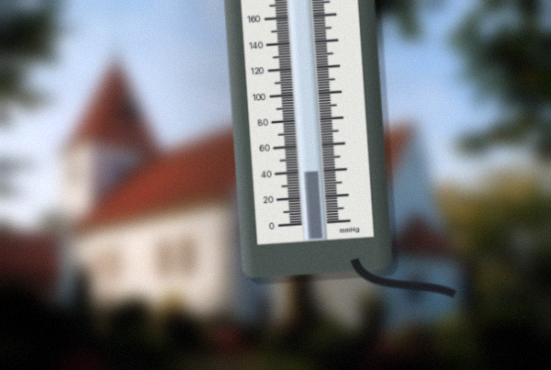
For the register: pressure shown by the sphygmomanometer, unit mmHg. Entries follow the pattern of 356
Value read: 40
